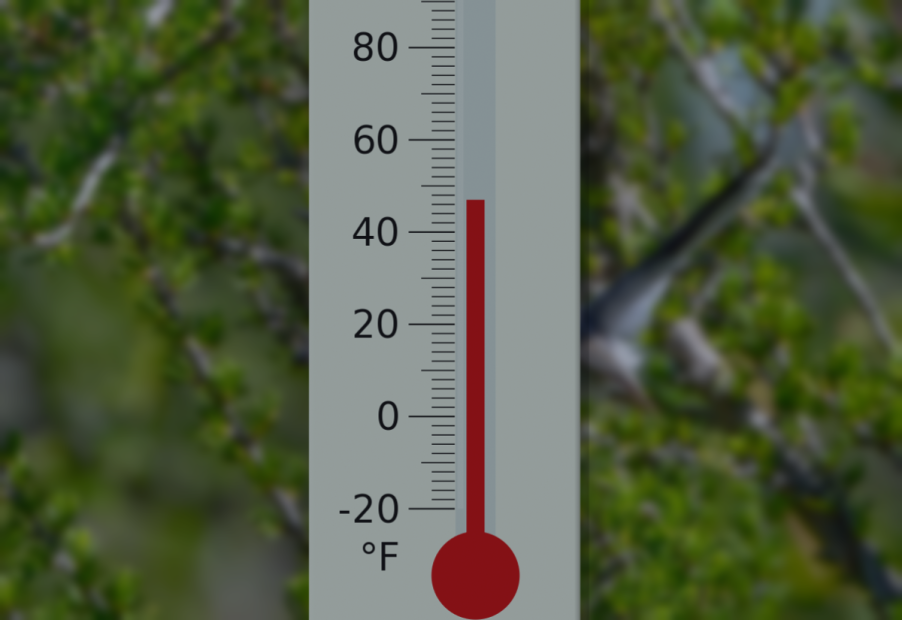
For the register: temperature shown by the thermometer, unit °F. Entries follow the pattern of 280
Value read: 47
